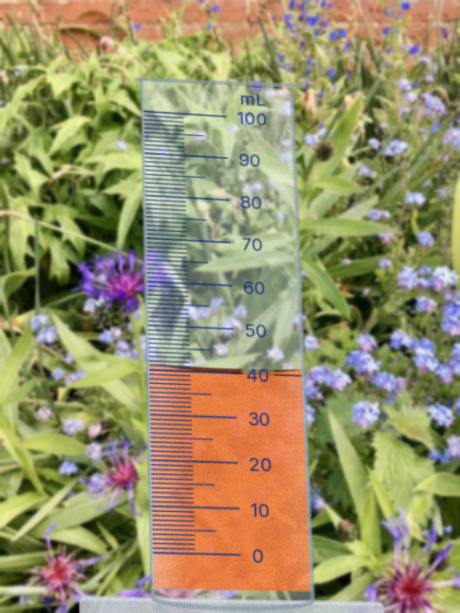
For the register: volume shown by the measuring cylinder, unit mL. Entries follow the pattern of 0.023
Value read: 40
